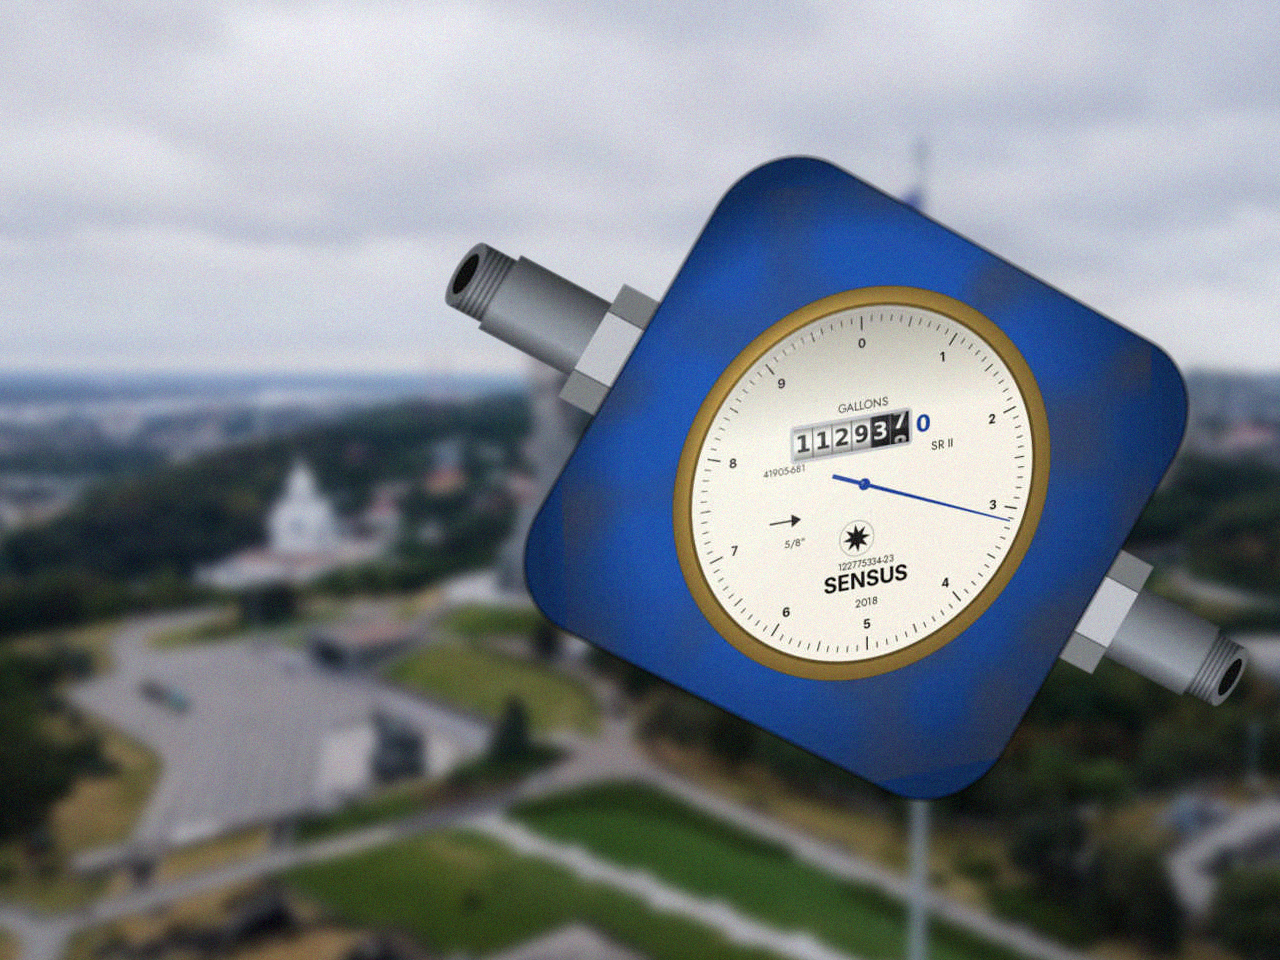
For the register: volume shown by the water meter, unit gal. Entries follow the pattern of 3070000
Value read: 1129373.1
